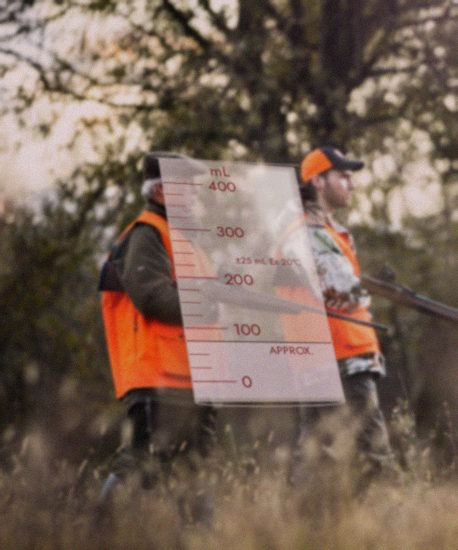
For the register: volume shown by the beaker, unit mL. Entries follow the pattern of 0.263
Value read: 75
